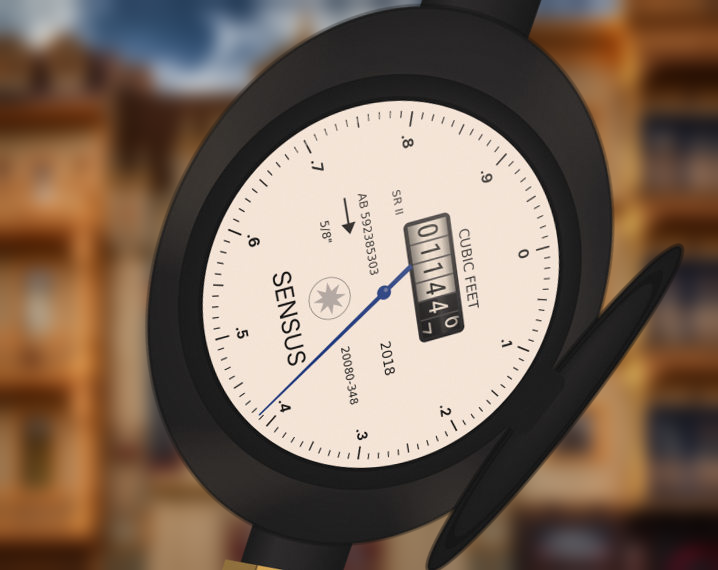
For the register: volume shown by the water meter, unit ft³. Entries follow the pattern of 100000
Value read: 11446.41
